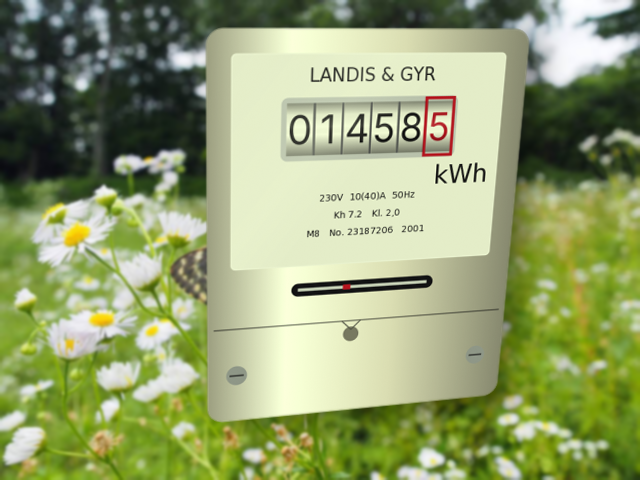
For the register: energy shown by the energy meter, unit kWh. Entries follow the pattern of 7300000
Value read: 1458.5
